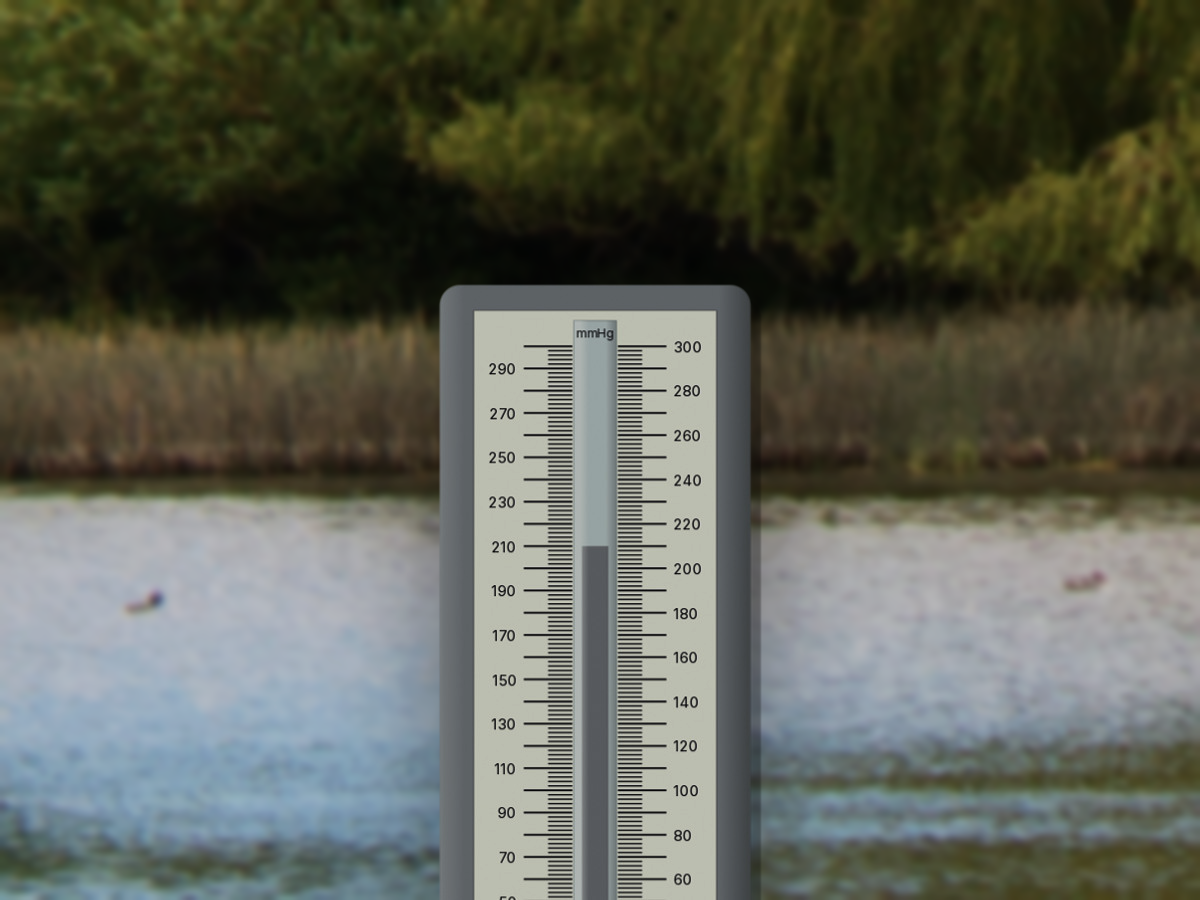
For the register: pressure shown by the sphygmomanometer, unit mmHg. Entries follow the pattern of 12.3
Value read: 210
